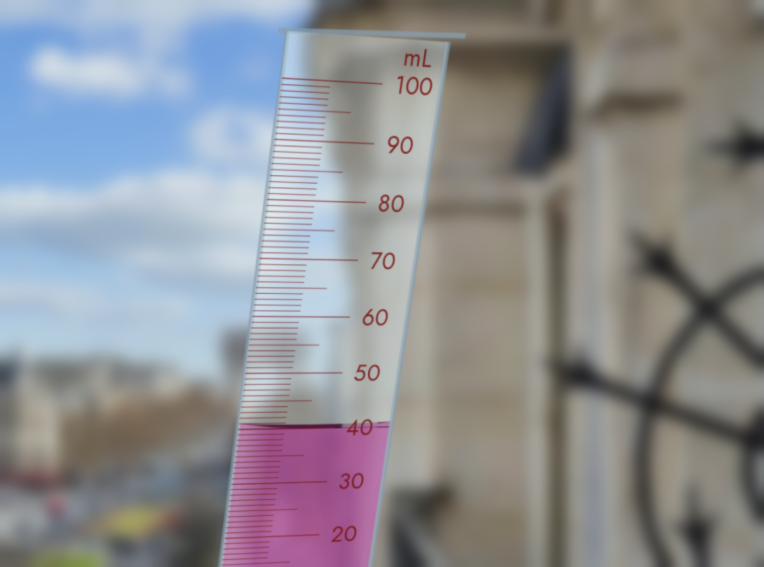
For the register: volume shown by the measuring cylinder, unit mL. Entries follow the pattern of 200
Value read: 40
